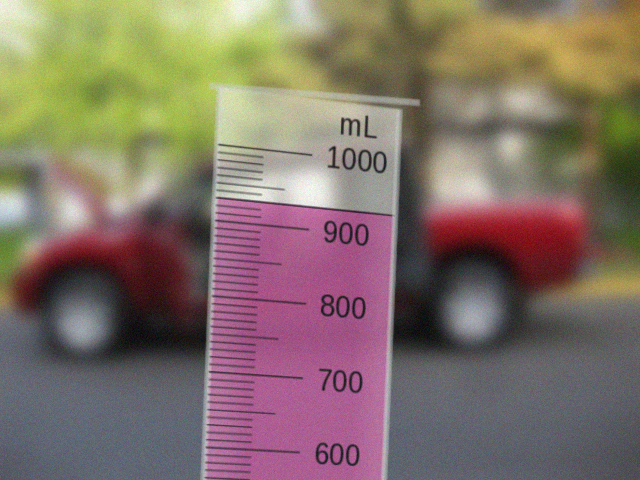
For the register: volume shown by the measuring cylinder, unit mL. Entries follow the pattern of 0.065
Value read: 930
